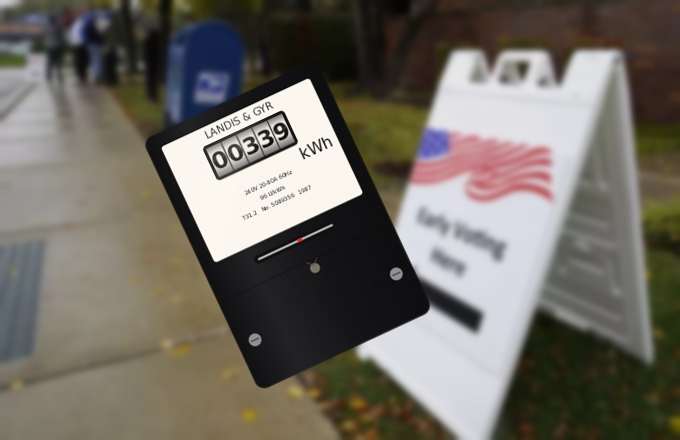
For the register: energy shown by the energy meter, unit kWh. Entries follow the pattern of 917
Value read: 339
